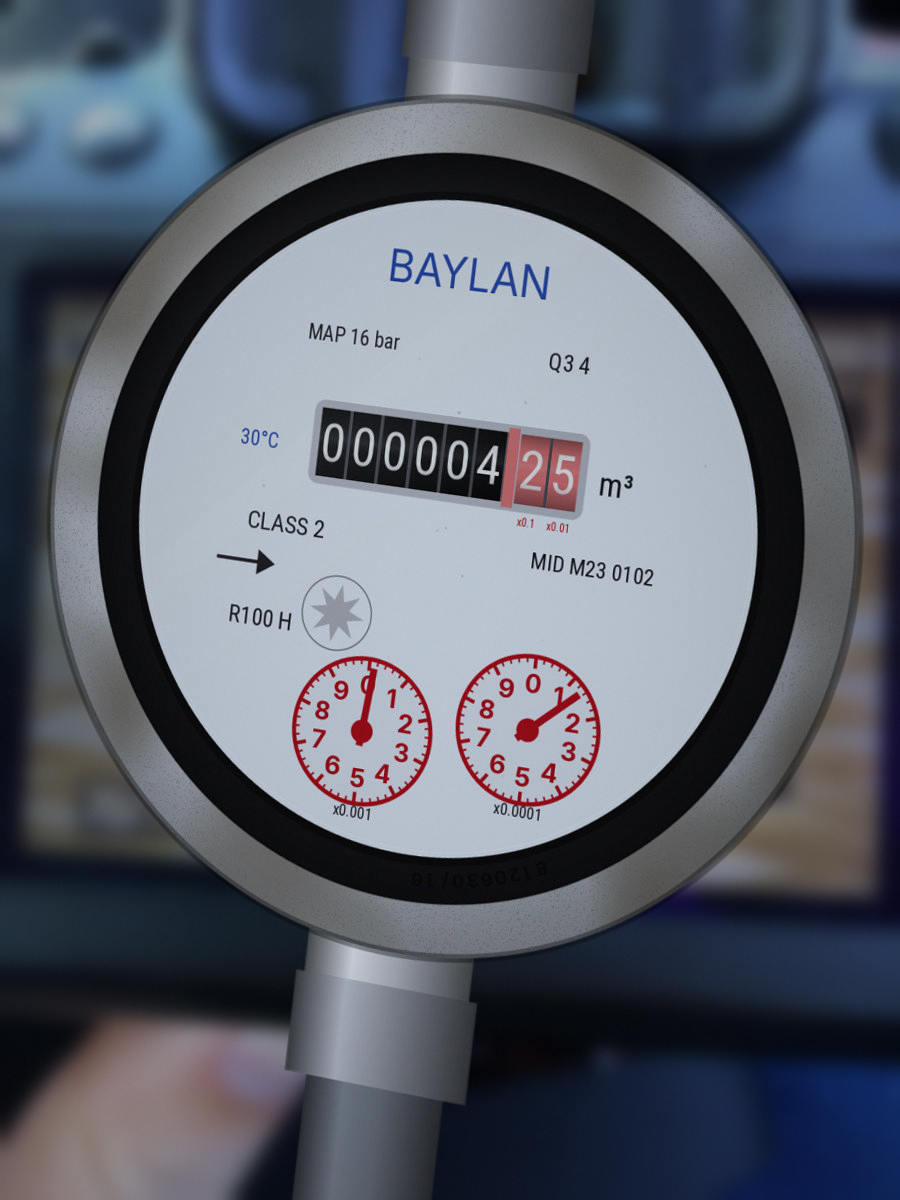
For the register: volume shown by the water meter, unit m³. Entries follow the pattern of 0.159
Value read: 4.2501
